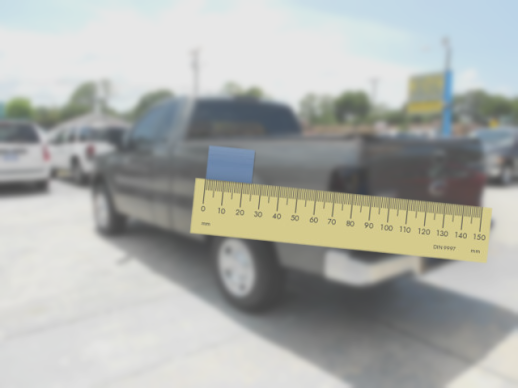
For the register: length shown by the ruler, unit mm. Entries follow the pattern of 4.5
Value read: 25
